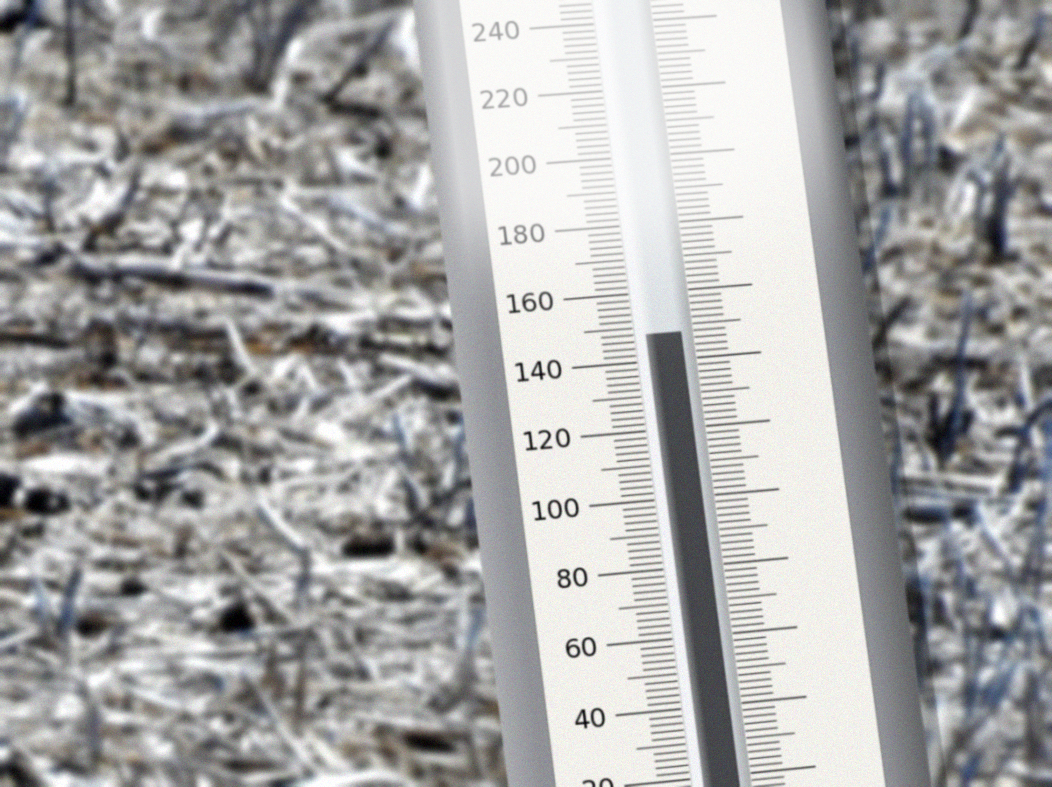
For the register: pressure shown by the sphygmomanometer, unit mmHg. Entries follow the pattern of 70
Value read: 148
